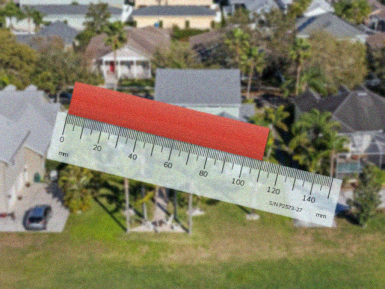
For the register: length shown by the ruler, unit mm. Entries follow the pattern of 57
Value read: 110
